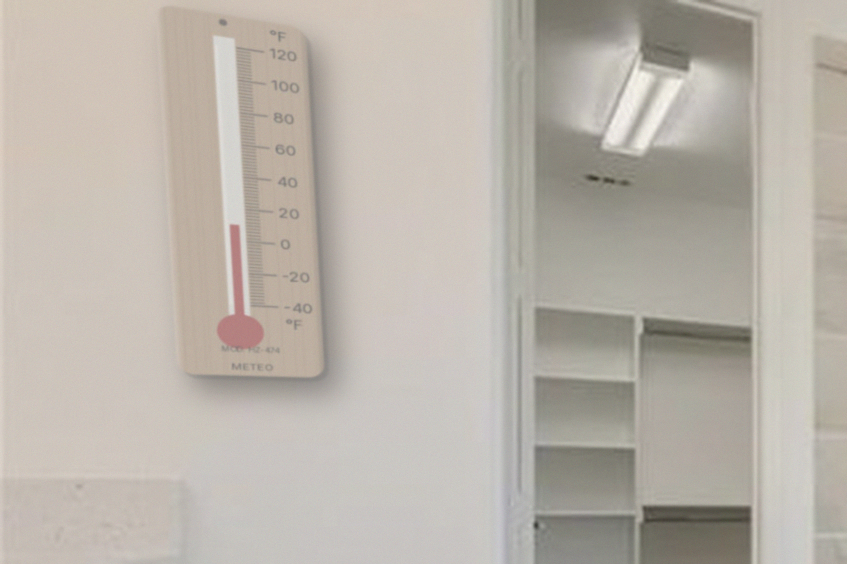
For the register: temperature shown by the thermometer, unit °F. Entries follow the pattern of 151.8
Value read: 10
